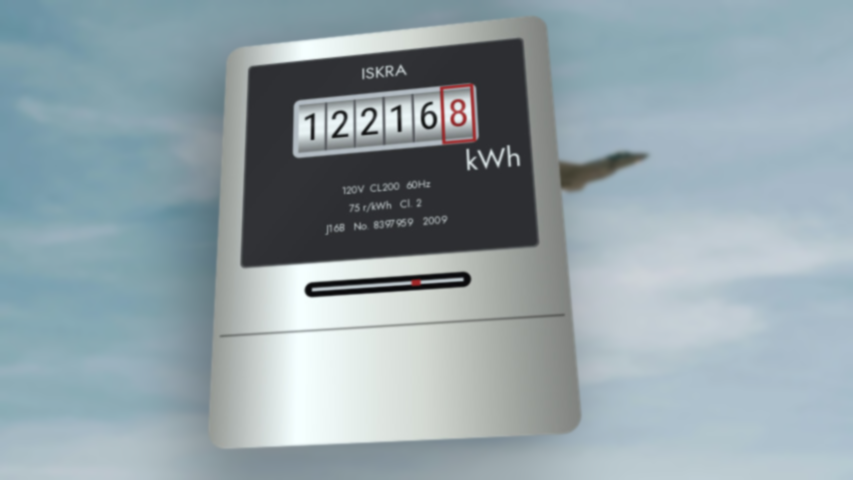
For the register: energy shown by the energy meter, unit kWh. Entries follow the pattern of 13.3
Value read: 12216.8
